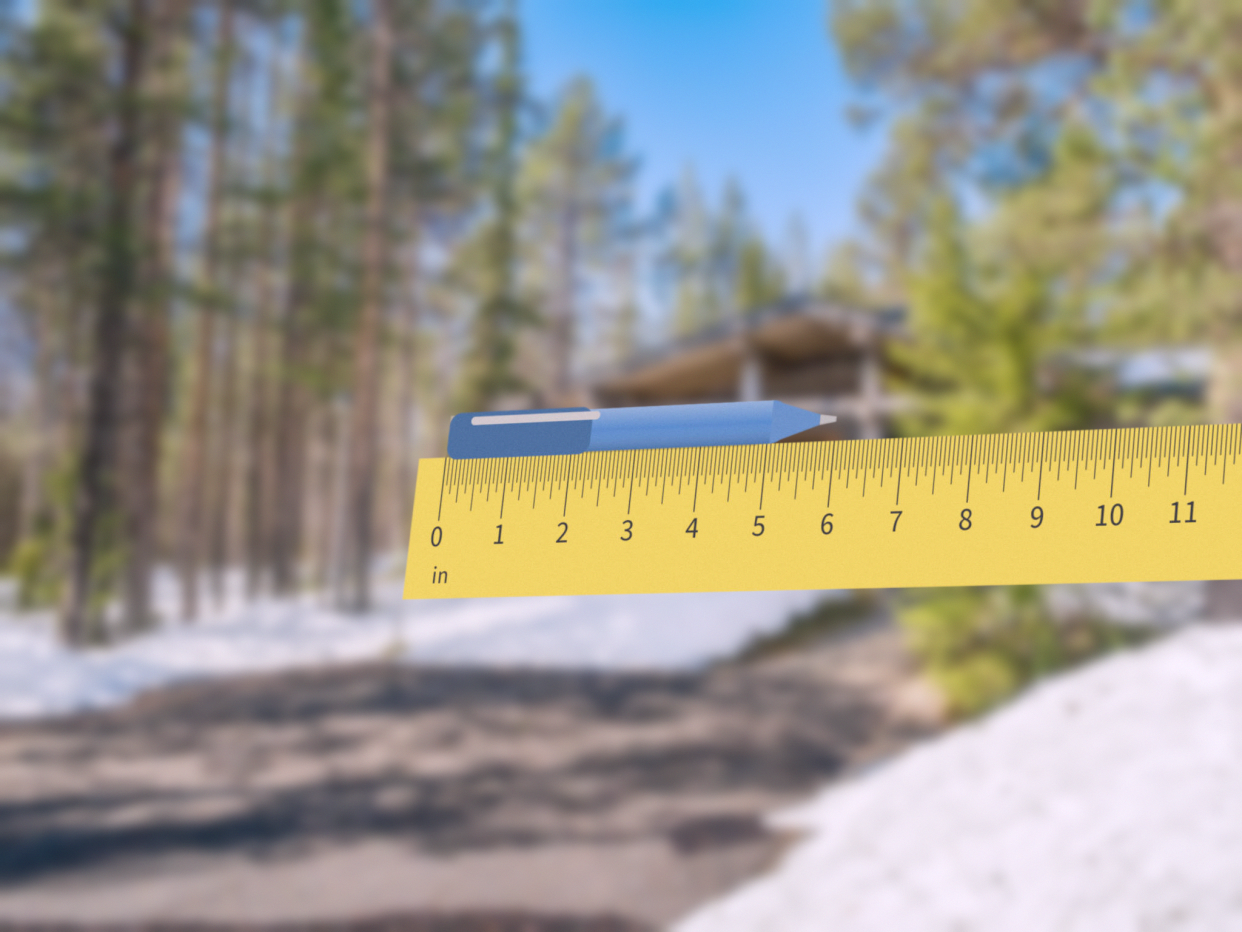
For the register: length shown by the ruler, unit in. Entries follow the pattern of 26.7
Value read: 6
